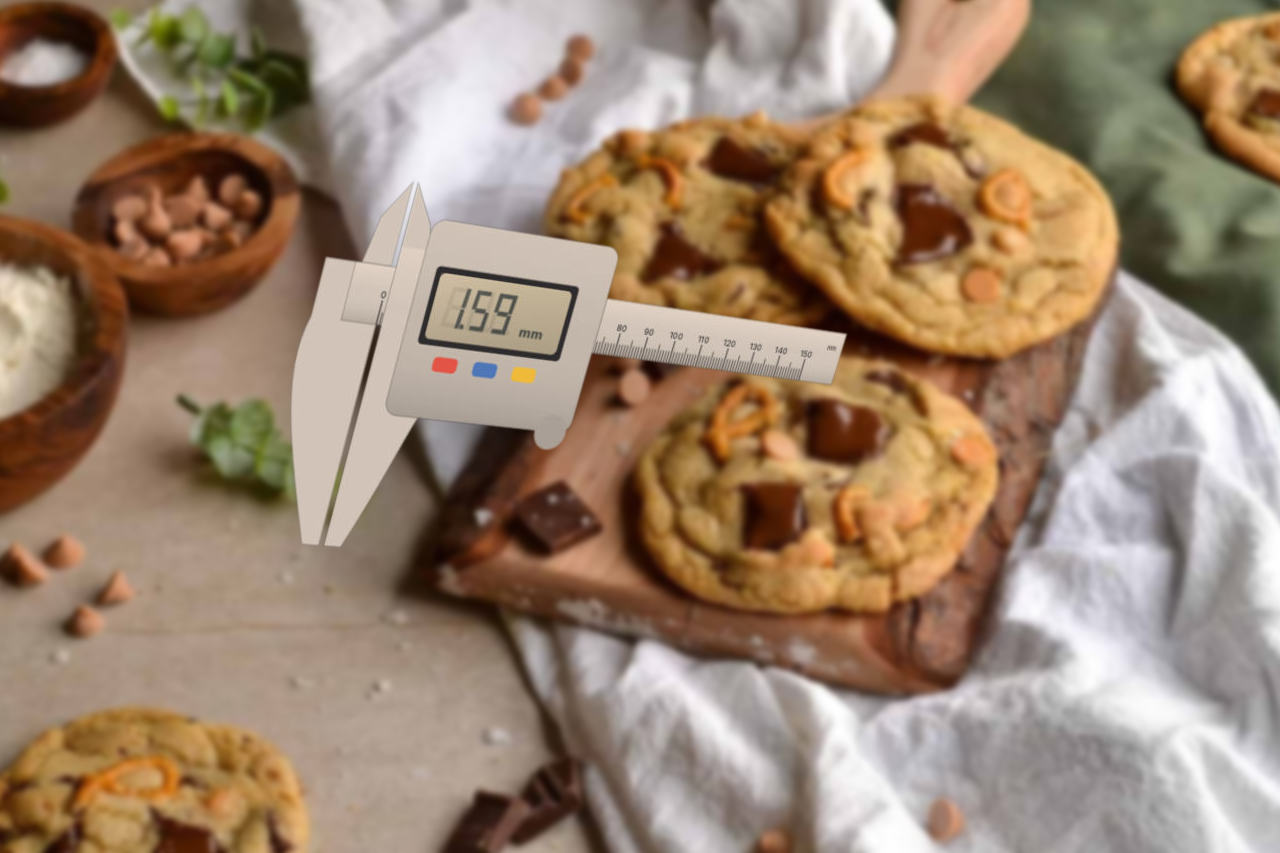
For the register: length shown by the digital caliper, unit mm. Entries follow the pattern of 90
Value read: 1.59
